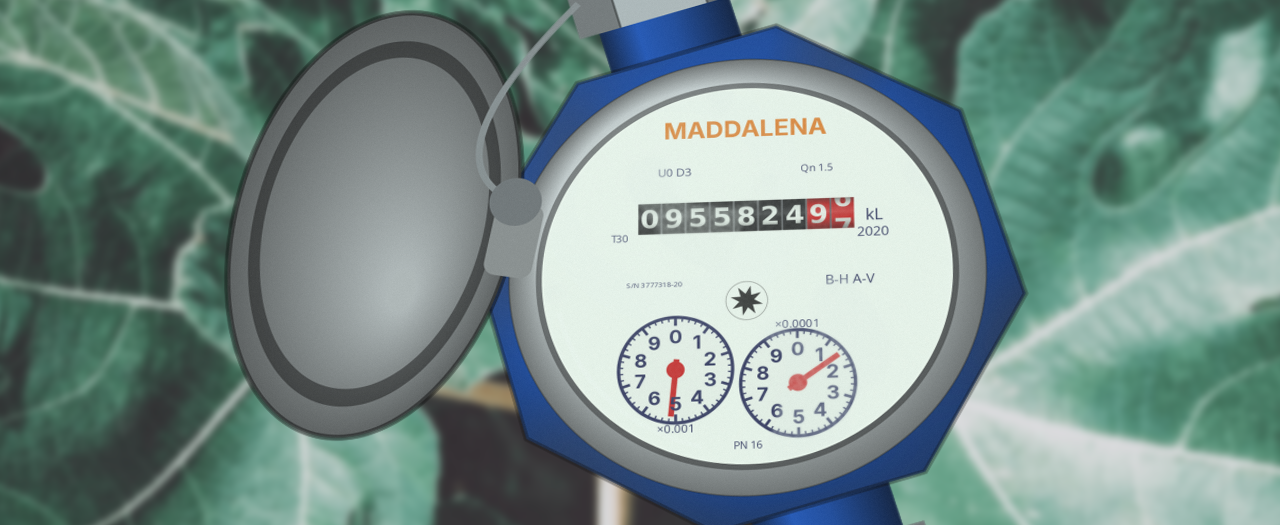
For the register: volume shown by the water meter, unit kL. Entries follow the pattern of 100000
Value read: 955824.9651
